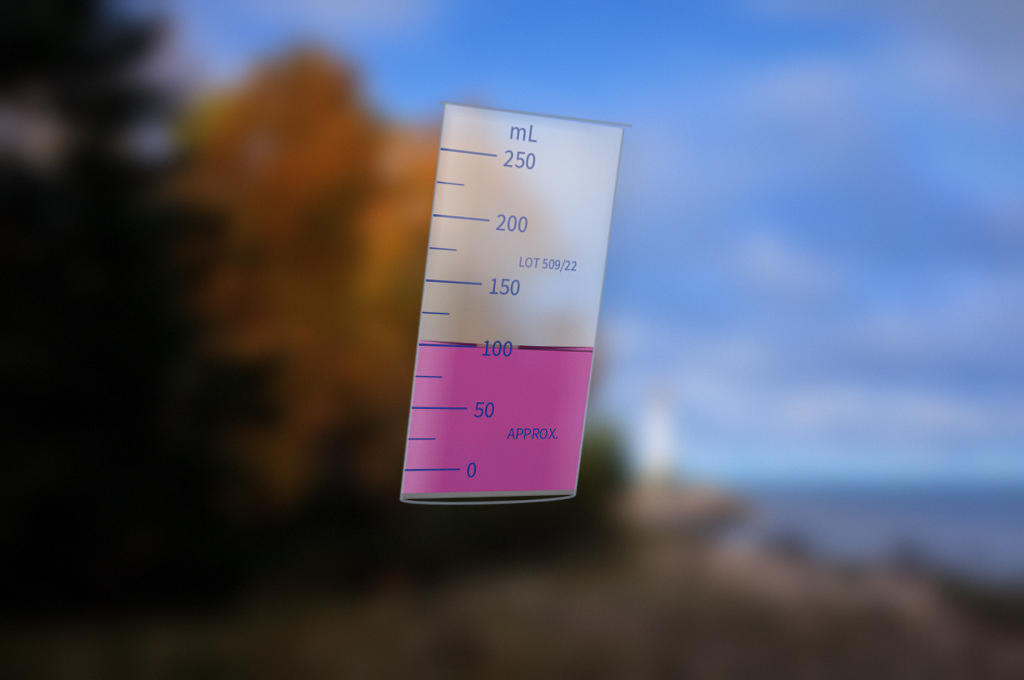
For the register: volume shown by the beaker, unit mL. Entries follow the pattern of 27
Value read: 100
